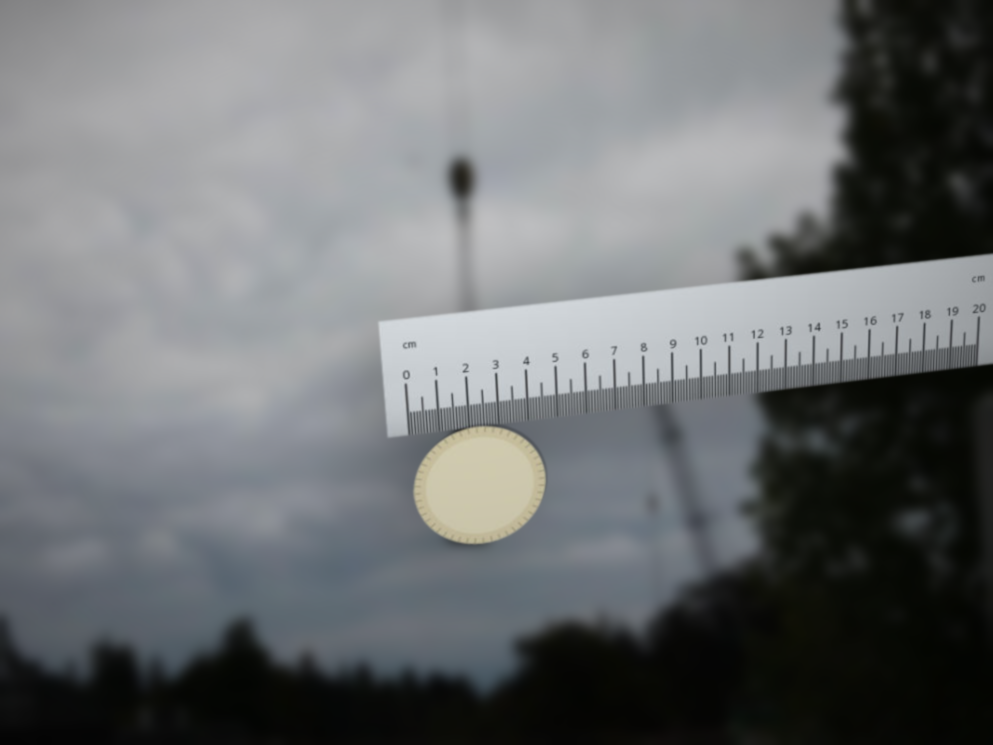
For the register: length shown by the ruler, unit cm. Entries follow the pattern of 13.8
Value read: 4.5
